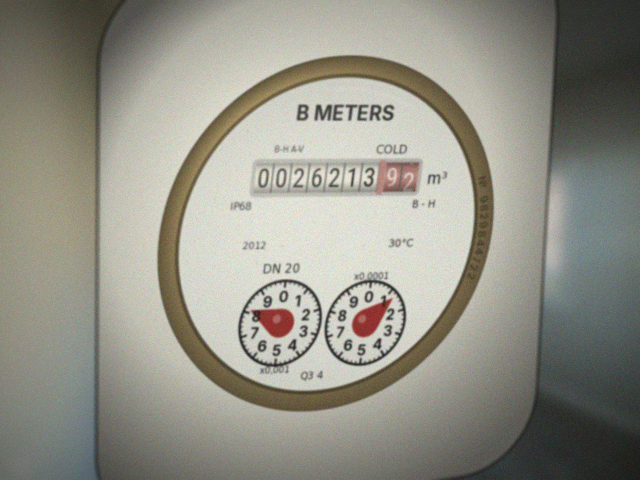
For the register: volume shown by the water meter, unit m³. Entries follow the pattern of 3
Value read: 26213.9181
